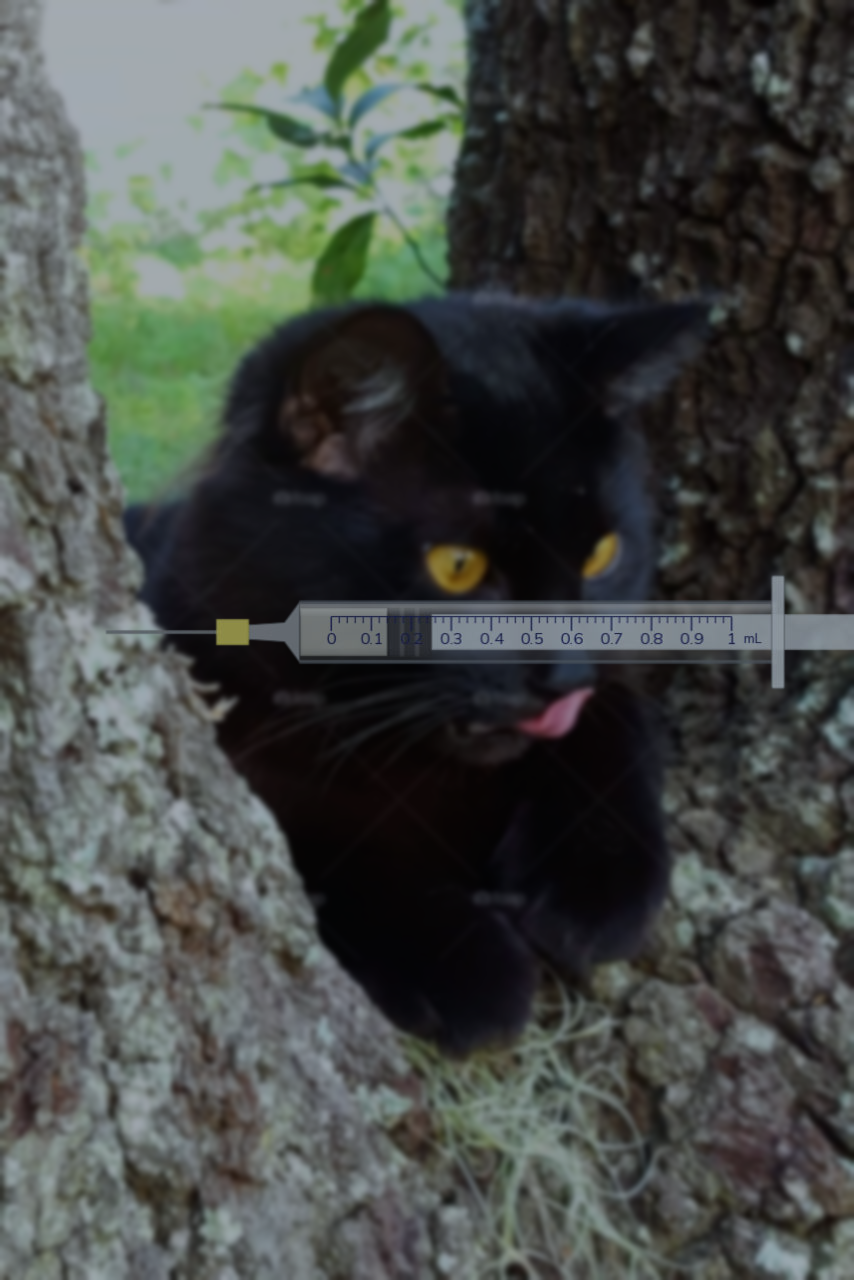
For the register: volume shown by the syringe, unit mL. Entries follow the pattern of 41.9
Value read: 0.14
